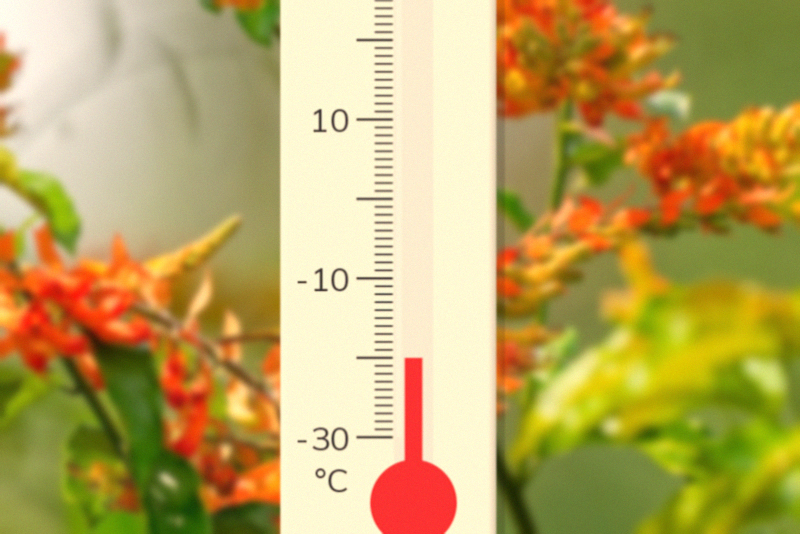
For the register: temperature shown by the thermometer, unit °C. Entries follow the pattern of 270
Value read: -20
